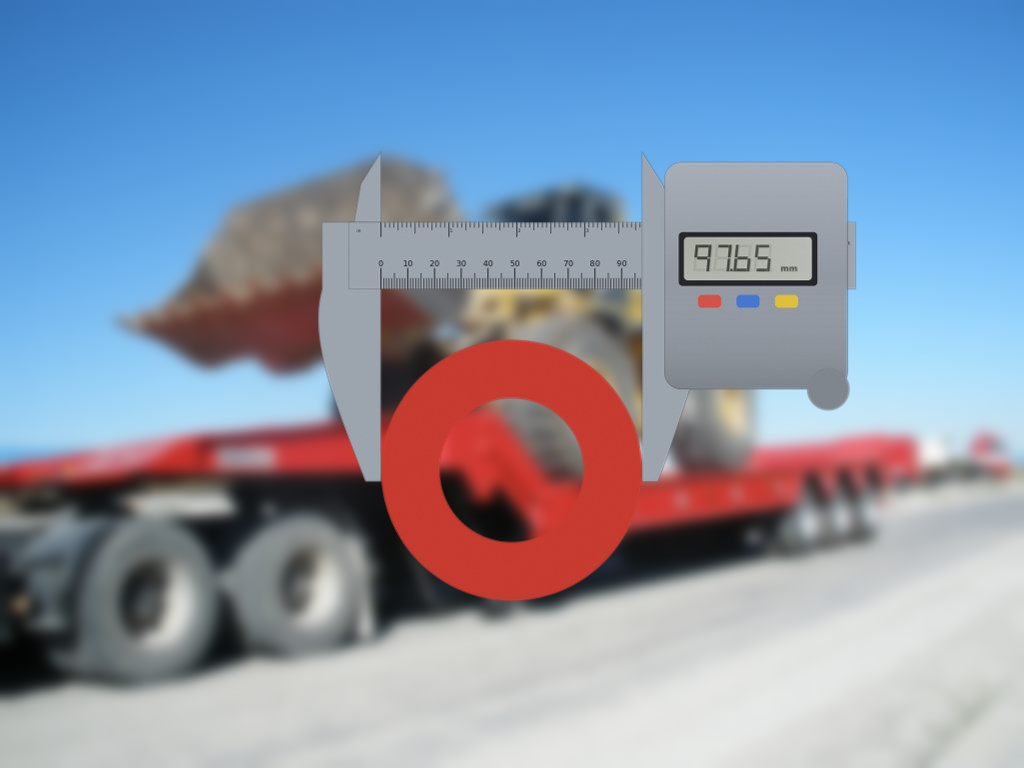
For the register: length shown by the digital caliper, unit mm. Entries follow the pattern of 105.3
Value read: 97.65
